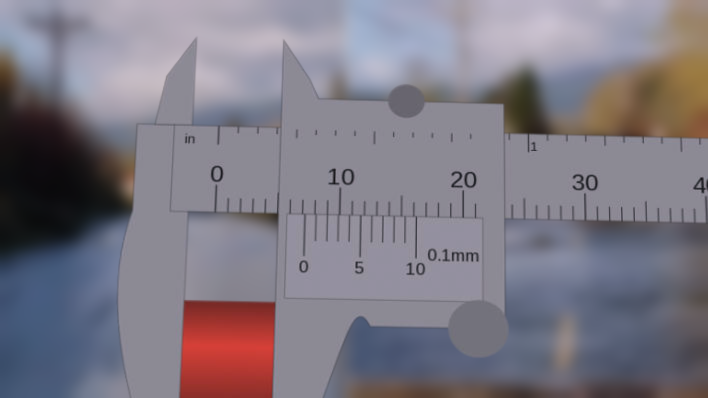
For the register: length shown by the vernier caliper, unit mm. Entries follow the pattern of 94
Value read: 7.2
